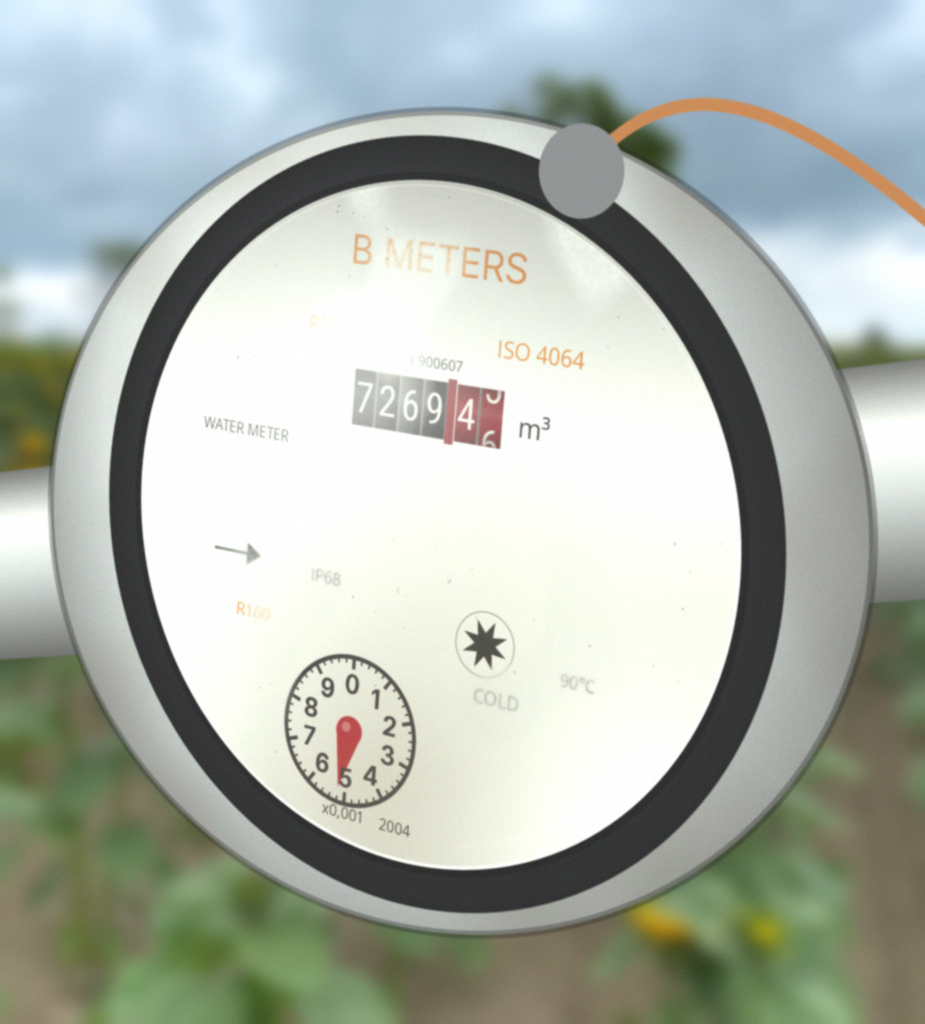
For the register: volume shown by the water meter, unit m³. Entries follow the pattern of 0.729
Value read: 7269.455
